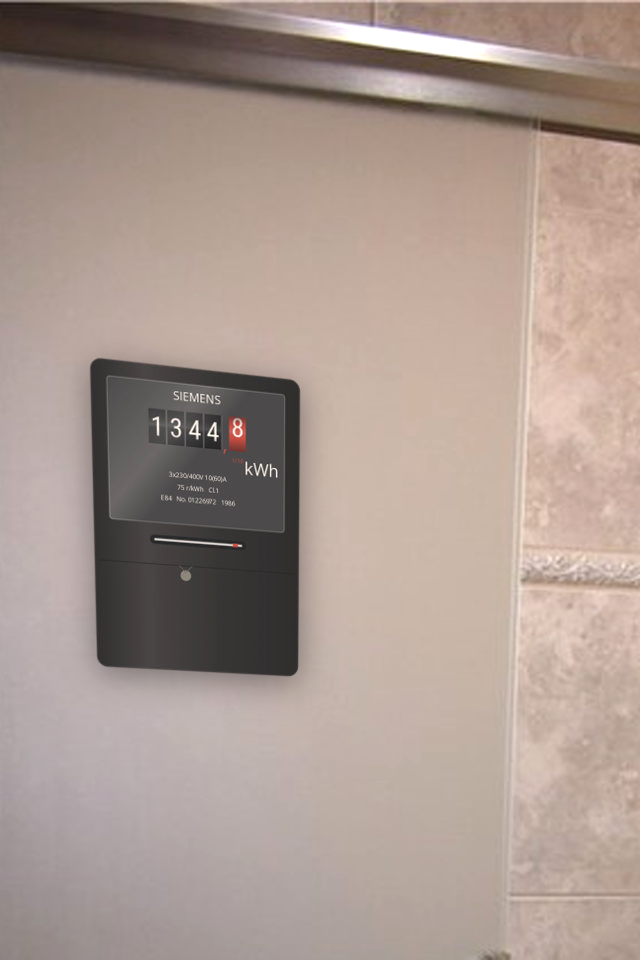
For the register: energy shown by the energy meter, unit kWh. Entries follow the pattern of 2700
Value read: 1344.8
